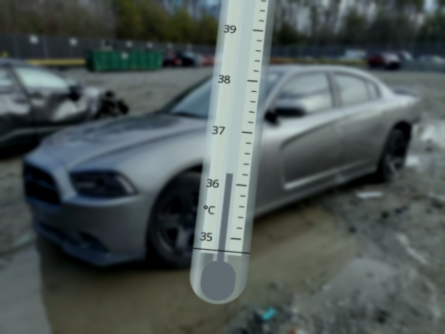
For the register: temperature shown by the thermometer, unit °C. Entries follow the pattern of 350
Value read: 36.2
